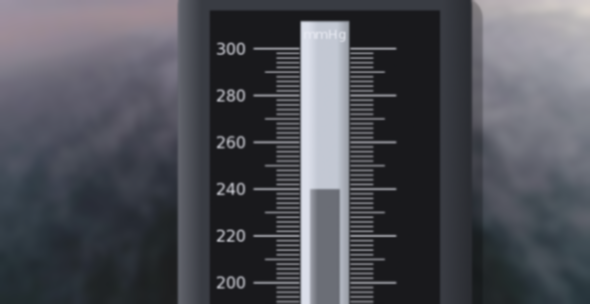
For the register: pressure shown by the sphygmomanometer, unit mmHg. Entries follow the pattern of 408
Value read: 240
